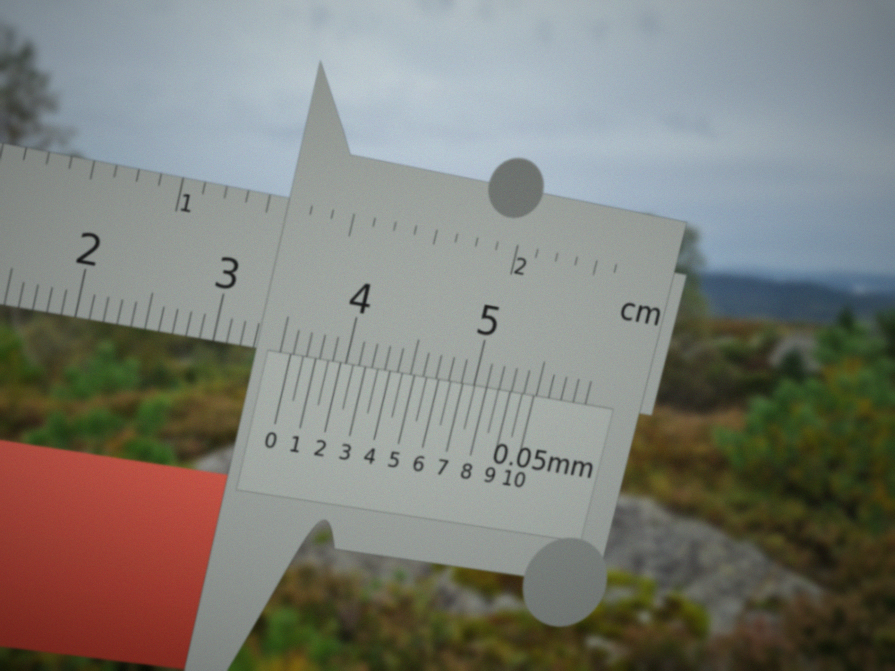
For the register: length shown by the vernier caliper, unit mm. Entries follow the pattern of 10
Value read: 35.8
